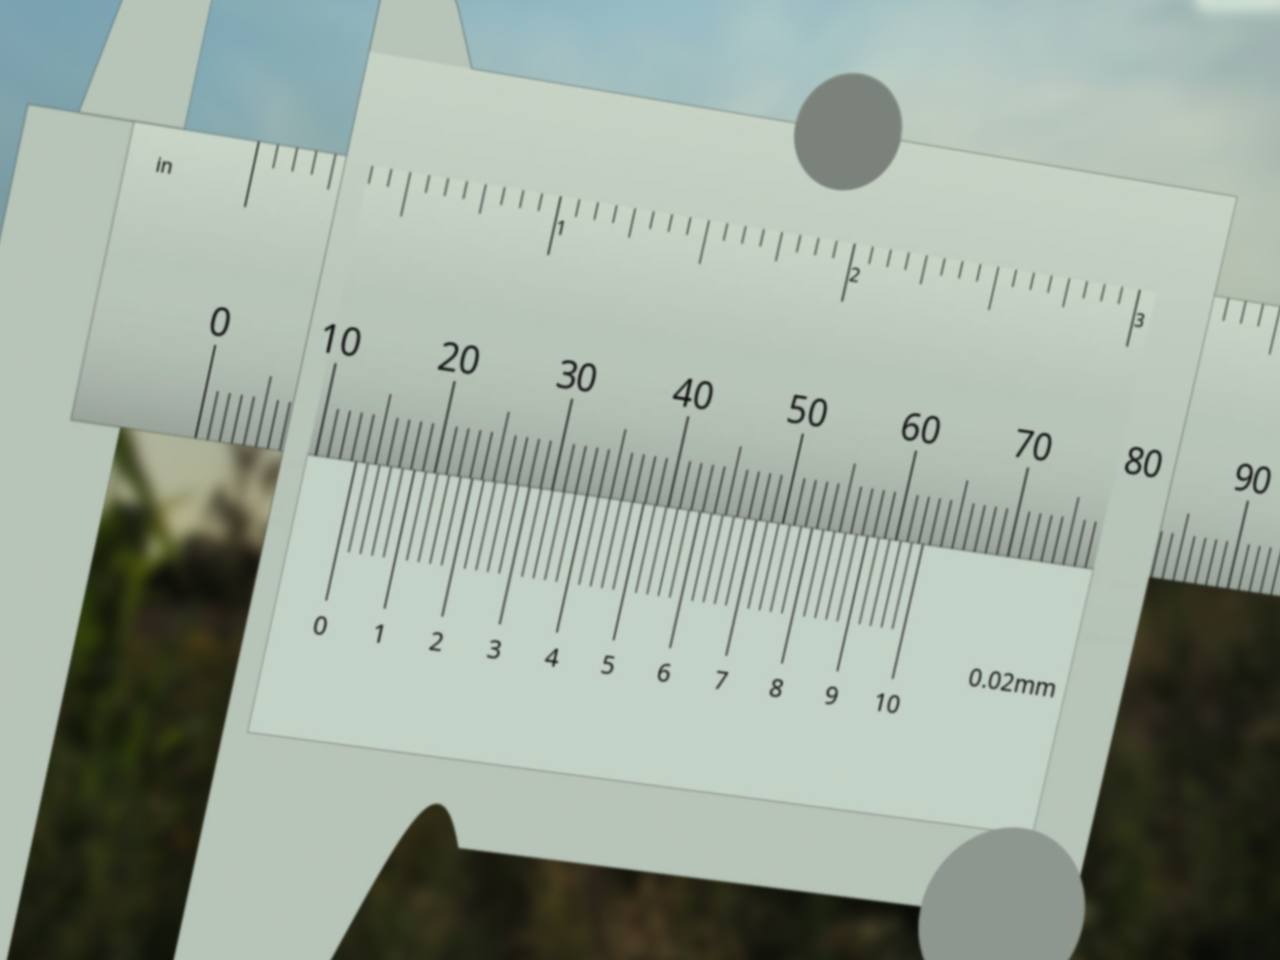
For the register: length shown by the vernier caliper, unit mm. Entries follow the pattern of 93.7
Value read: 13.4
